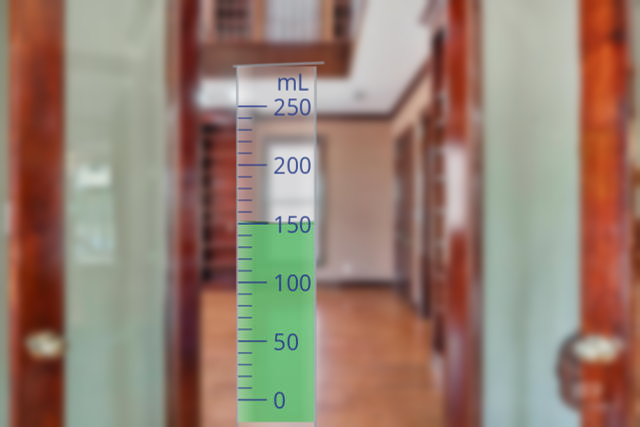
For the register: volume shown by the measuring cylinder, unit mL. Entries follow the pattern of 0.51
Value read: 150
